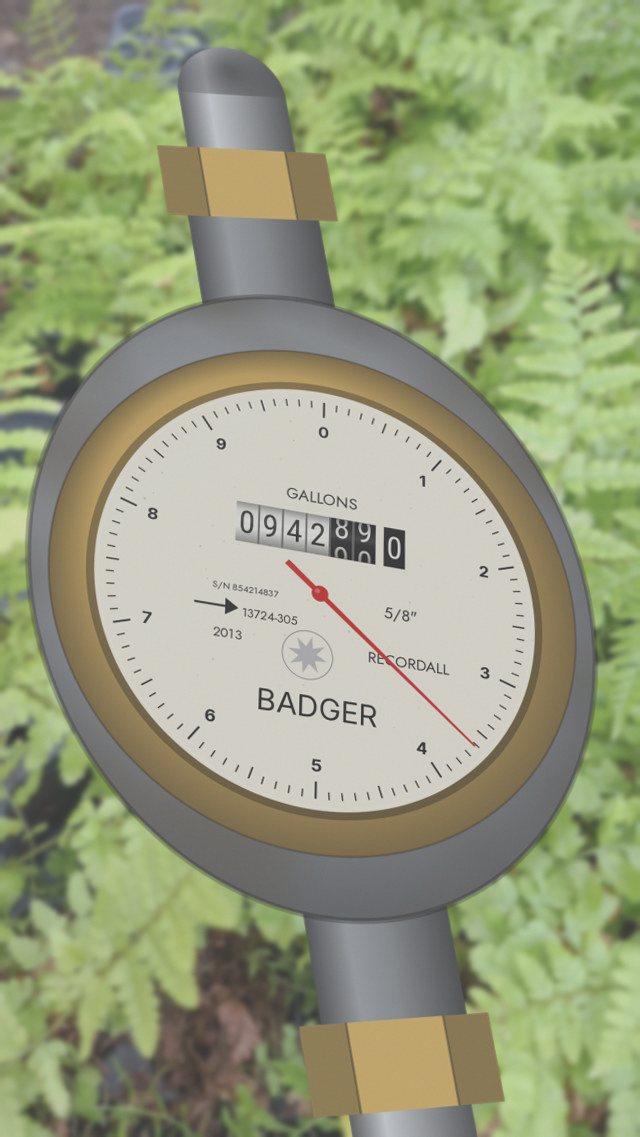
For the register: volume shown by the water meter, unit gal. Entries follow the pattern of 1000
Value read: 942893.6
